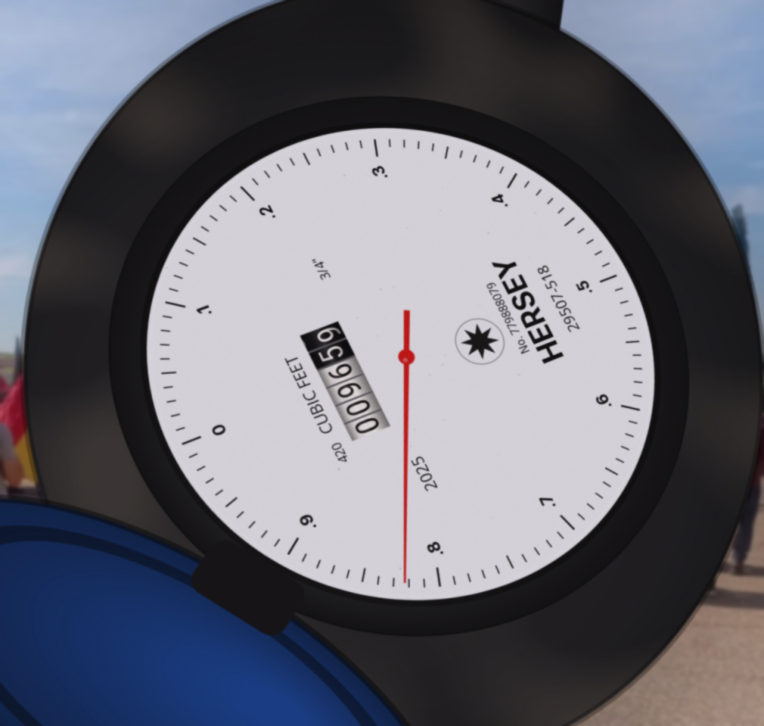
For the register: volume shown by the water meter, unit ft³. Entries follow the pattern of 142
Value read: 9658.82
